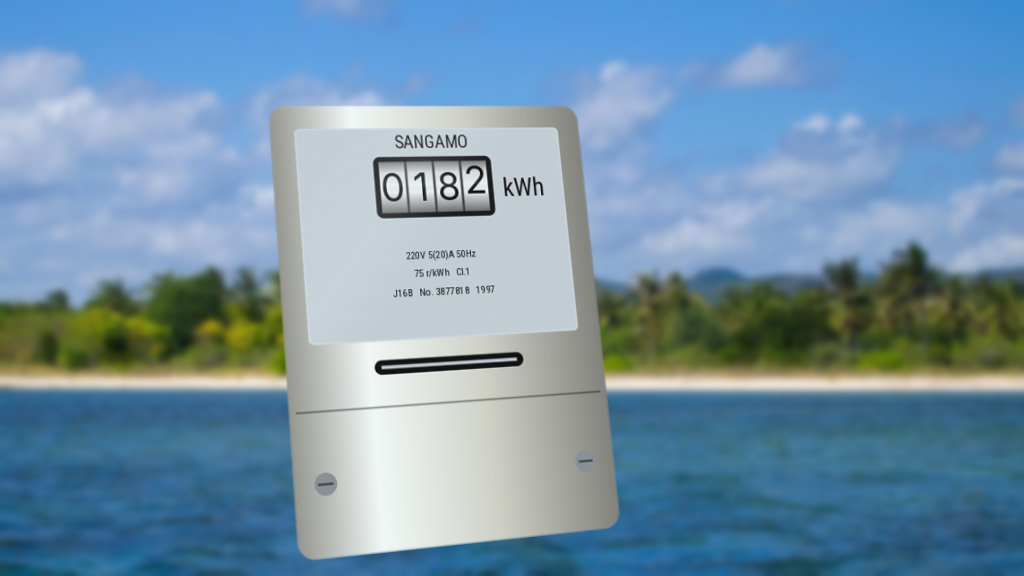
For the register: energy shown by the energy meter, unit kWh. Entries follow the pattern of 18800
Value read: 182
